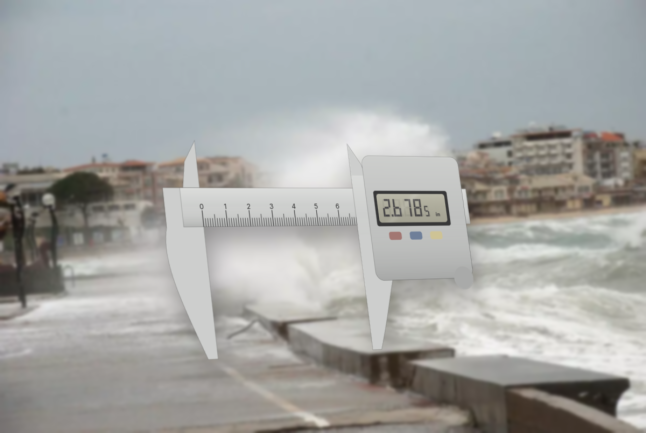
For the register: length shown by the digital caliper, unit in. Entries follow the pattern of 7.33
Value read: 2.6785
